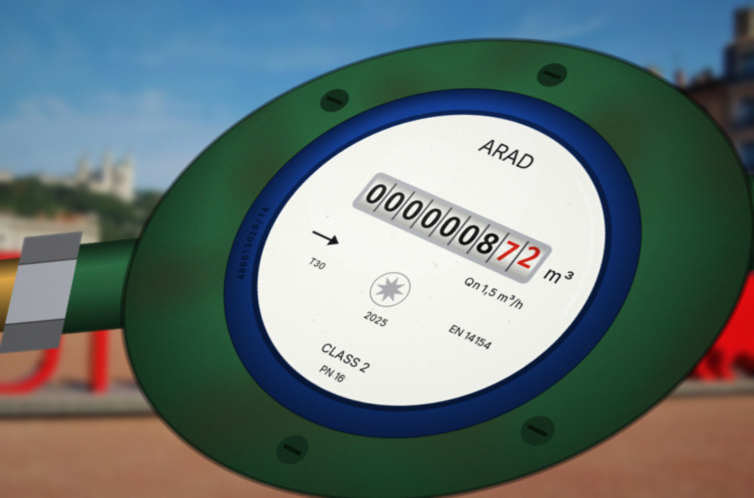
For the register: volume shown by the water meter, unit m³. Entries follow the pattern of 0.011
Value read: 8.72
